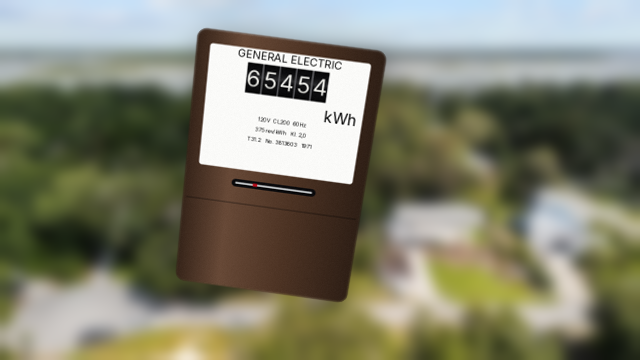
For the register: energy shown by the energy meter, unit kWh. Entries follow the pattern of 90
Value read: 65454
